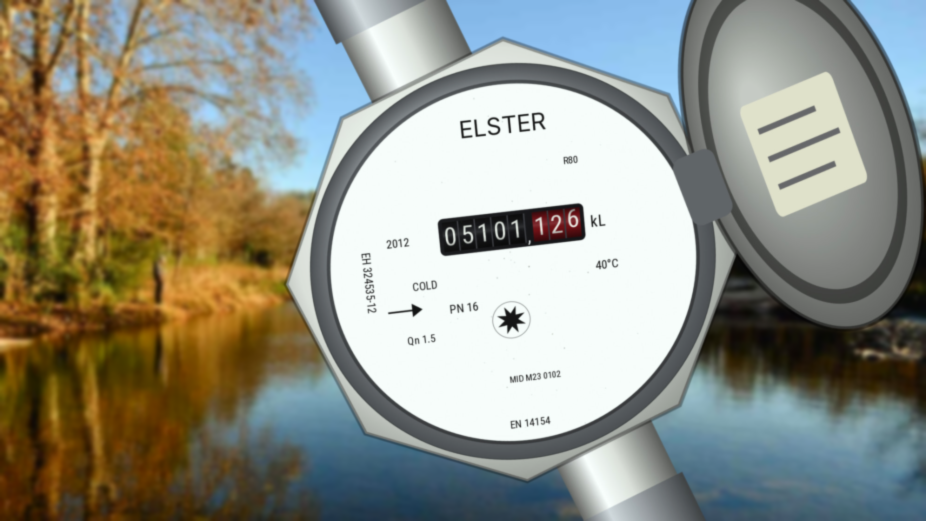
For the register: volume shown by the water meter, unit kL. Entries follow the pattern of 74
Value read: 5101.126
